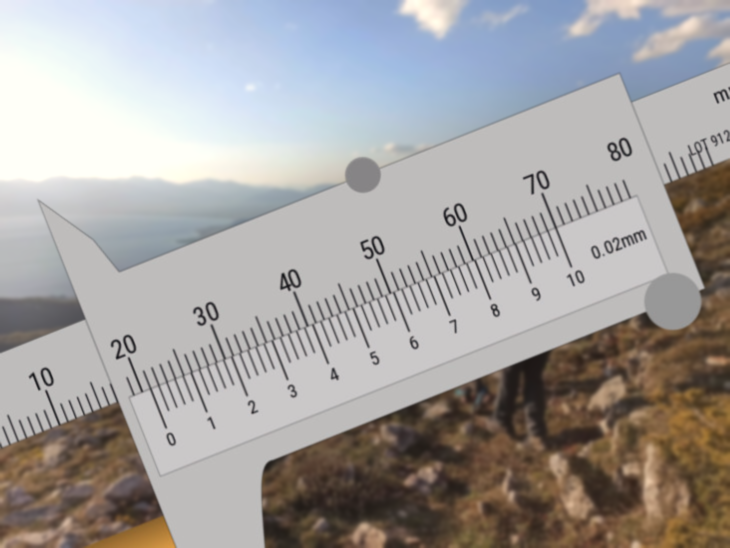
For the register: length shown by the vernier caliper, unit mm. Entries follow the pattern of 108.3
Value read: 21.0
